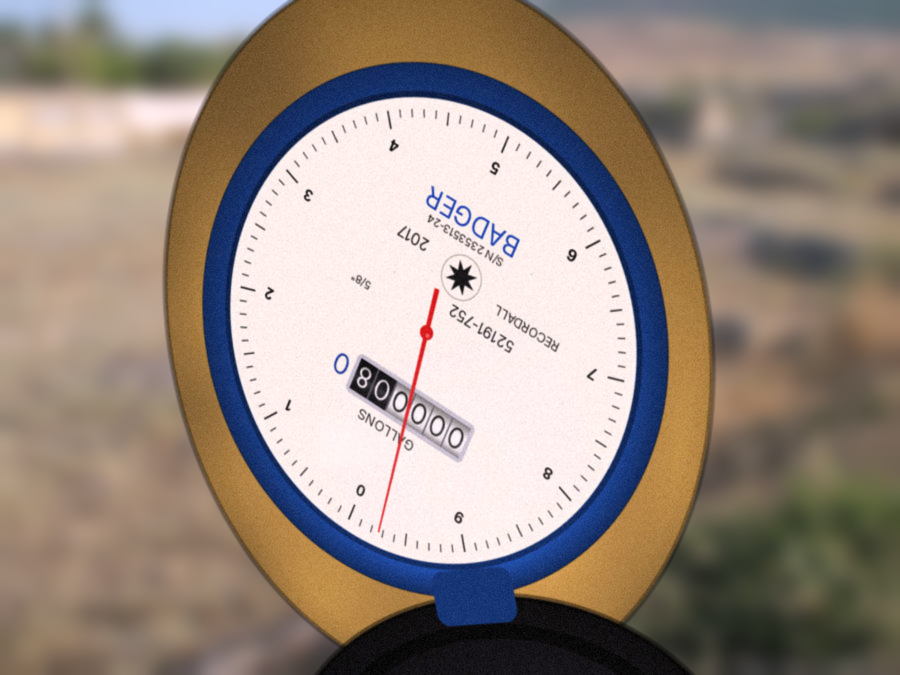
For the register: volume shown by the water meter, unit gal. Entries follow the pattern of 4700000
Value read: 79.7
